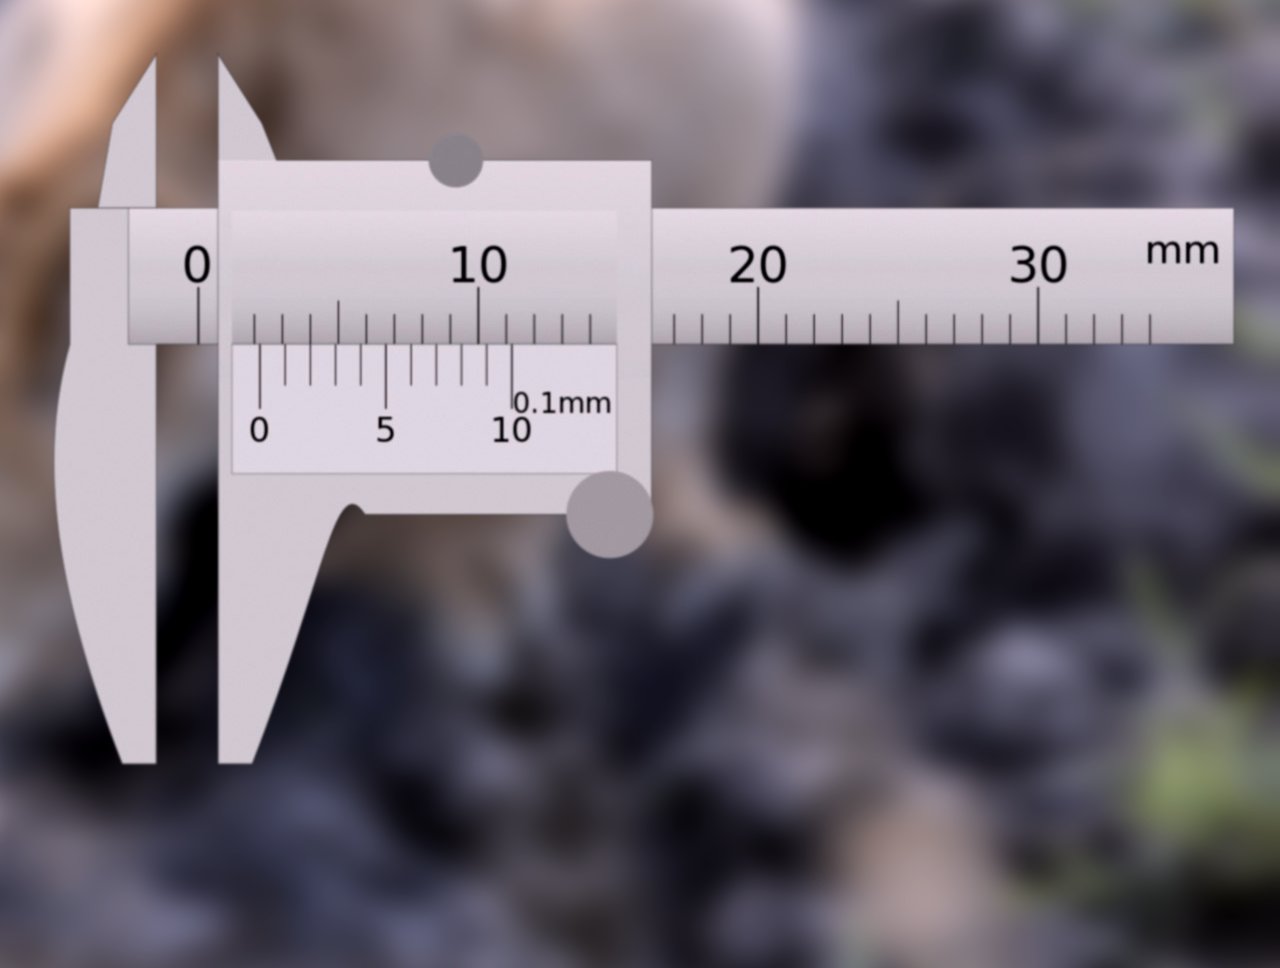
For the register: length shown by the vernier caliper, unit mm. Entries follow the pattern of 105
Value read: 2.2
